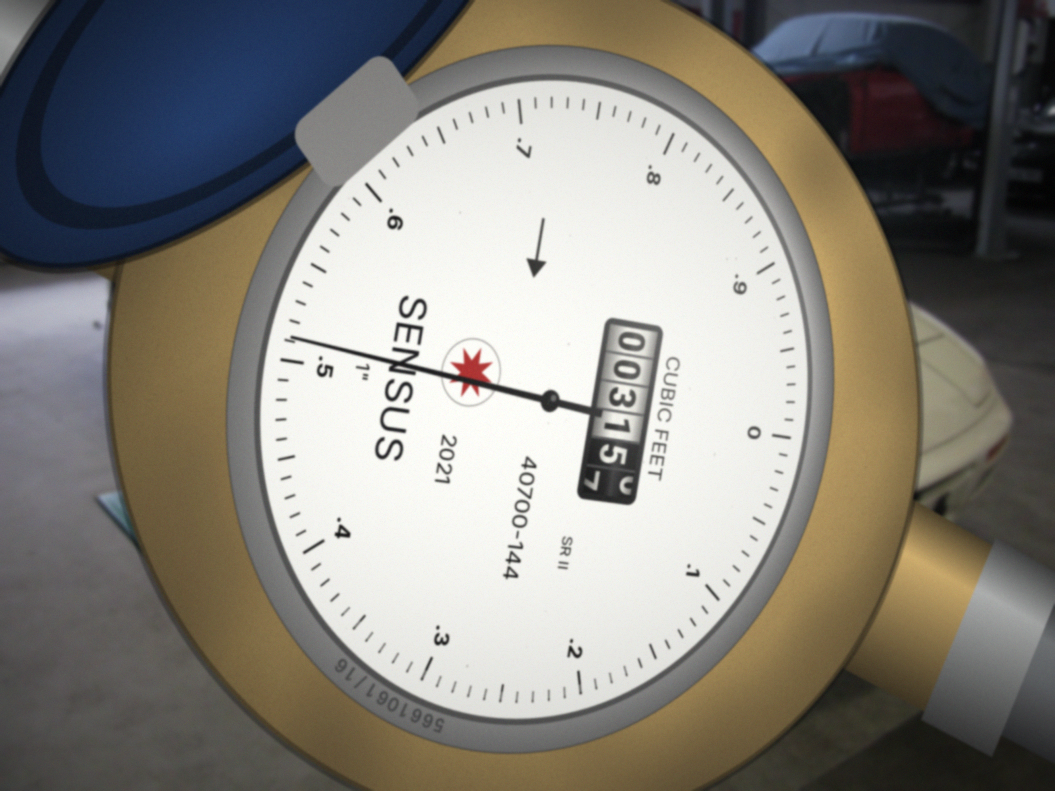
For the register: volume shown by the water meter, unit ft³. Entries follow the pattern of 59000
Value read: 3156.51
